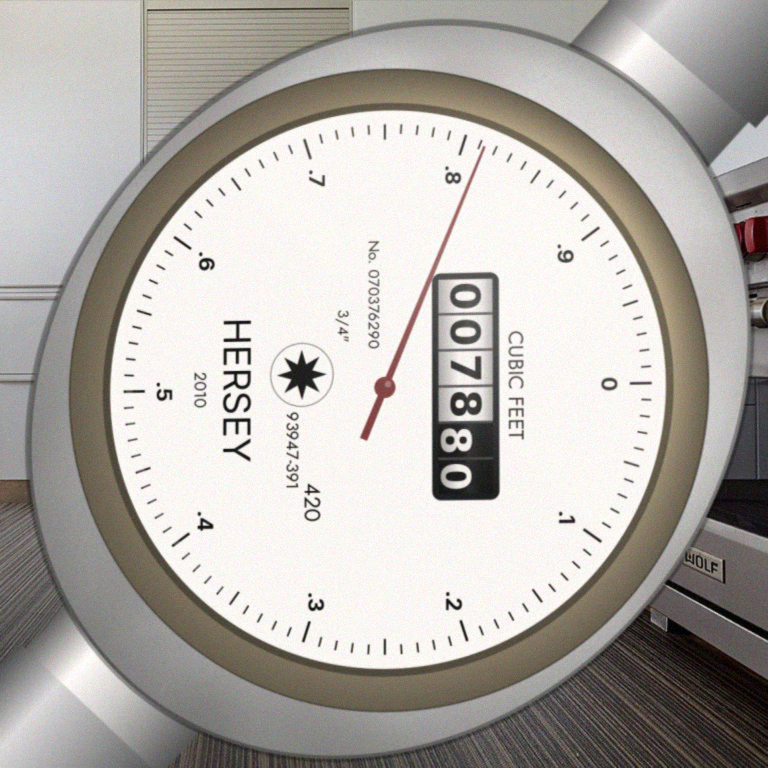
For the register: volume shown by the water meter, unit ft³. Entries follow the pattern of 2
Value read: 7879.81
